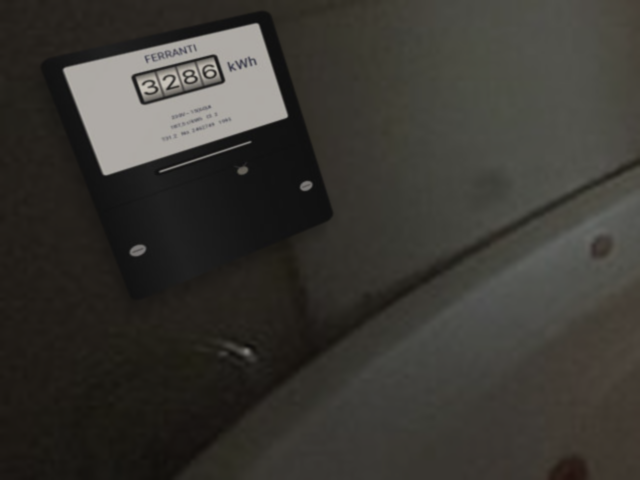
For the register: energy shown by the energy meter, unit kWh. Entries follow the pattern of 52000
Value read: 3286
